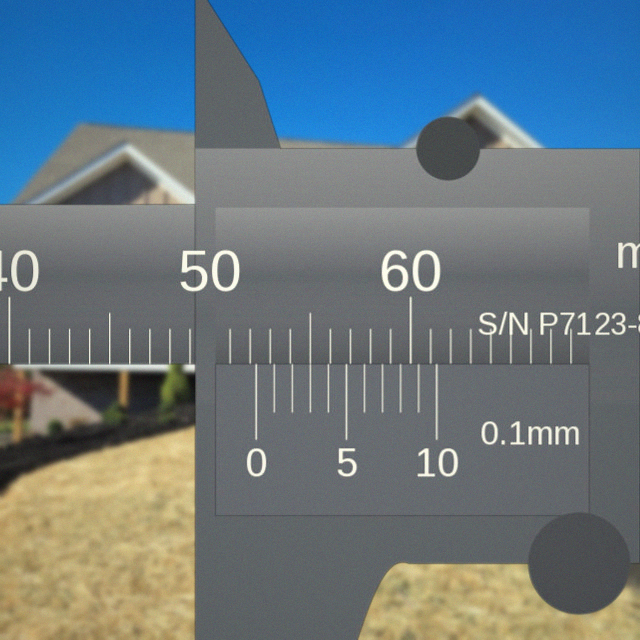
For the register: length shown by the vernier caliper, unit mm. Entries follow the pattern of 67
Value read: 52.3
